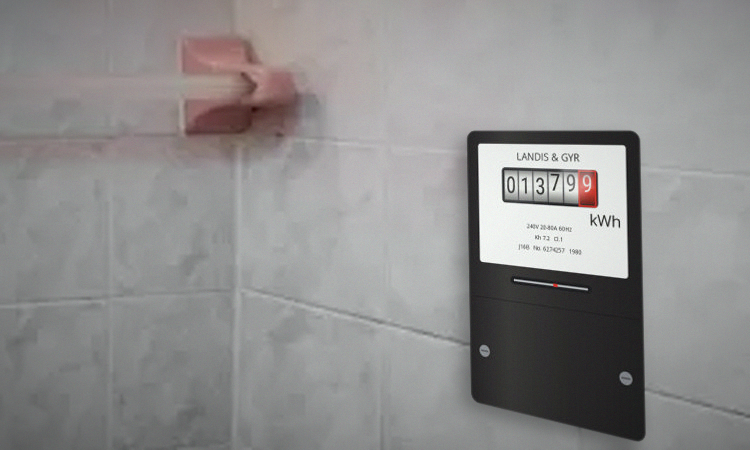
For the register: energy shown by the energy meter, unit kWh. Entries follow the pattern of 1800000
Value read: 1379.9
